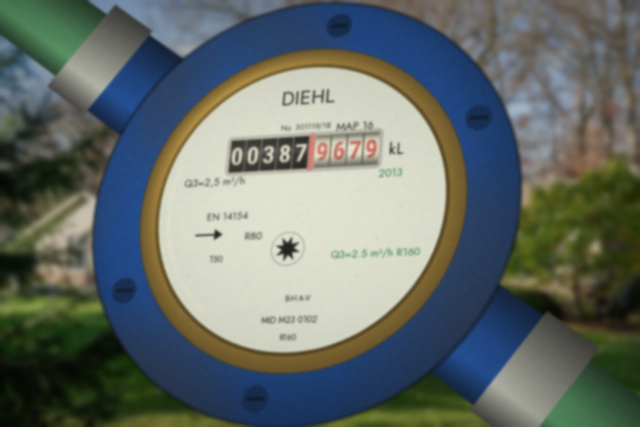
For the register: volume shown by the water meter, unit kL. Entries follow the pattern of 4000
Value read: 387.9679
